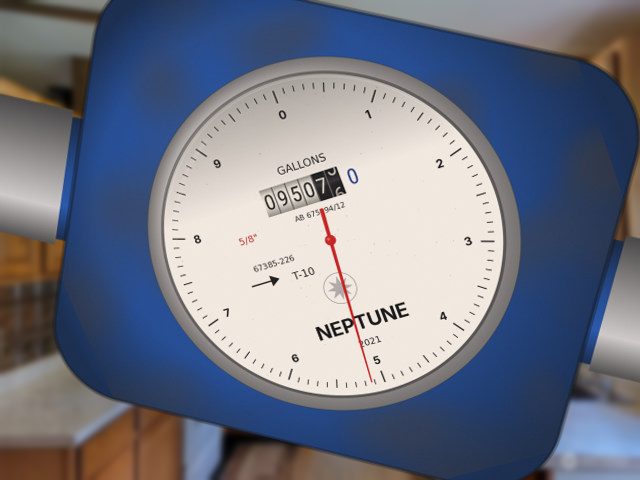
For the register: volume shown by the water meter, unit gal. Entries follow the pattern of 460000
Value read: 950755.1
